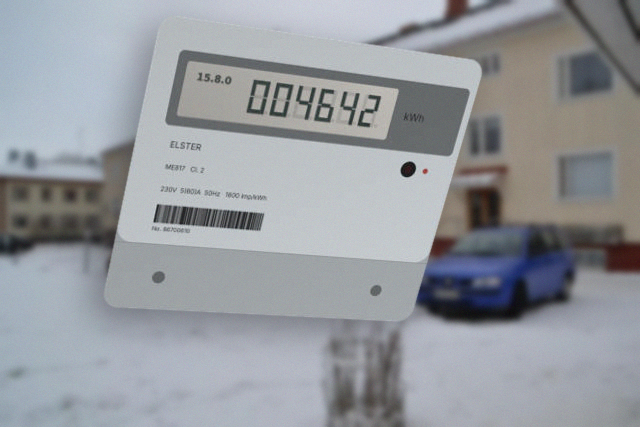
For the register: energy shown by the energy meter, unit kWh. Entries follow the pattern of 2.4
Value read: 4642
